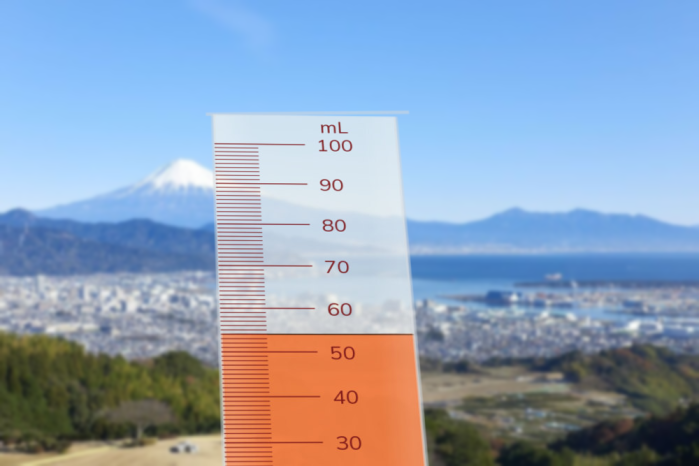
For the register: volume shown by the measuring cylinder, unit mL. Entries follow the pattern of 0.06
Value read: 54
